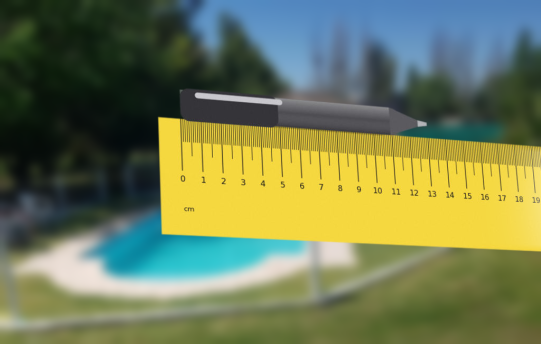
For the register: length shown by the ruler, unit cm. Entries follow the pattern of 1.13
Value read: 13
